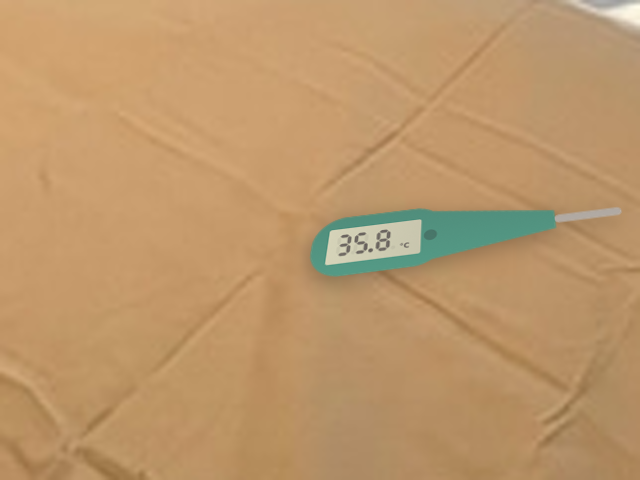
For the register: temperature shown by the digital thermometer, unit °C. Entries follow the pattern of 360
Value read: 35.8
